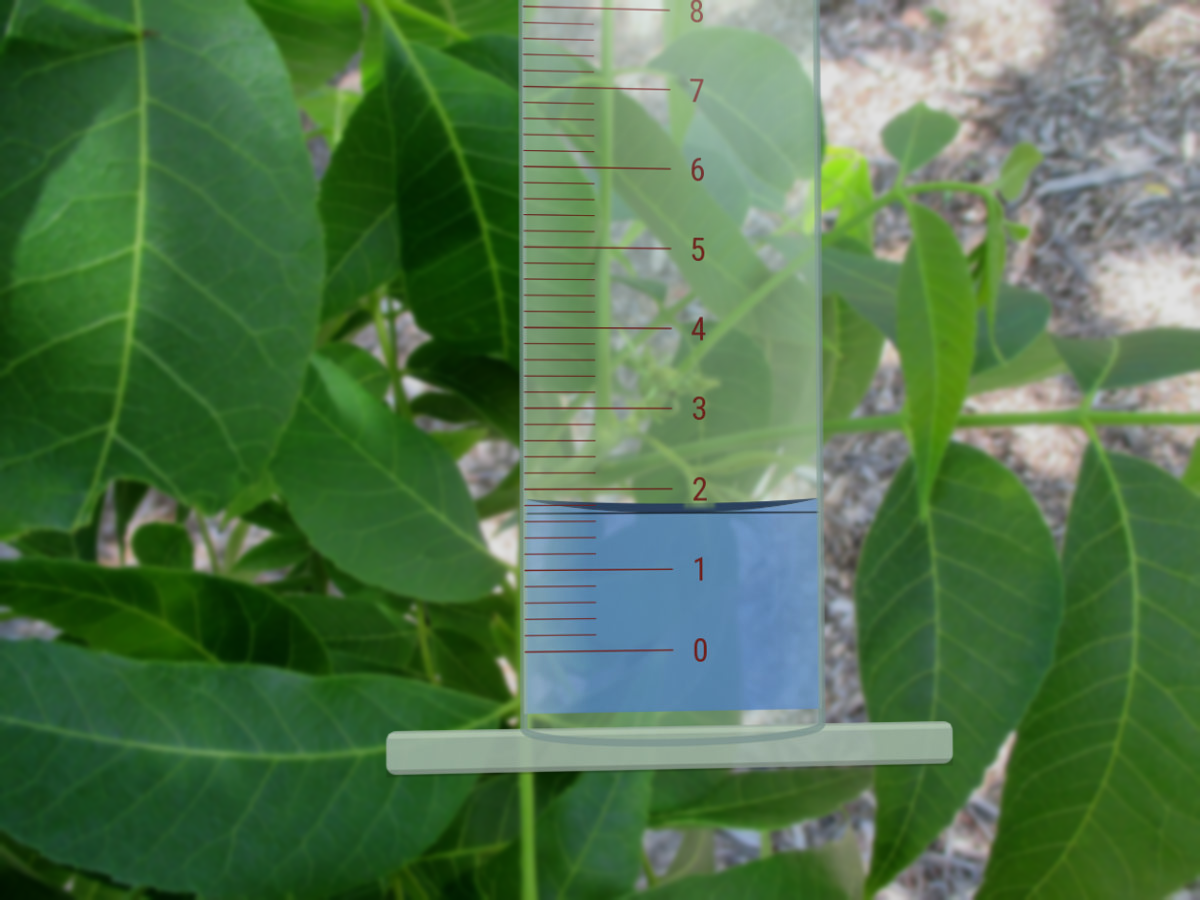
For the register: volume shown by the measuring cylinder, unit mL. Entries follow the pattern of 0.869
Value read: 1.7
